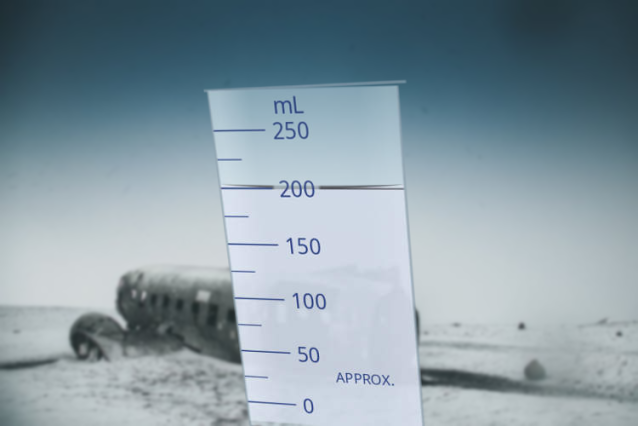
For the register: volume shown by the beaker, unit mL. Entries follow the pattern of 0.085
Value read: 200
